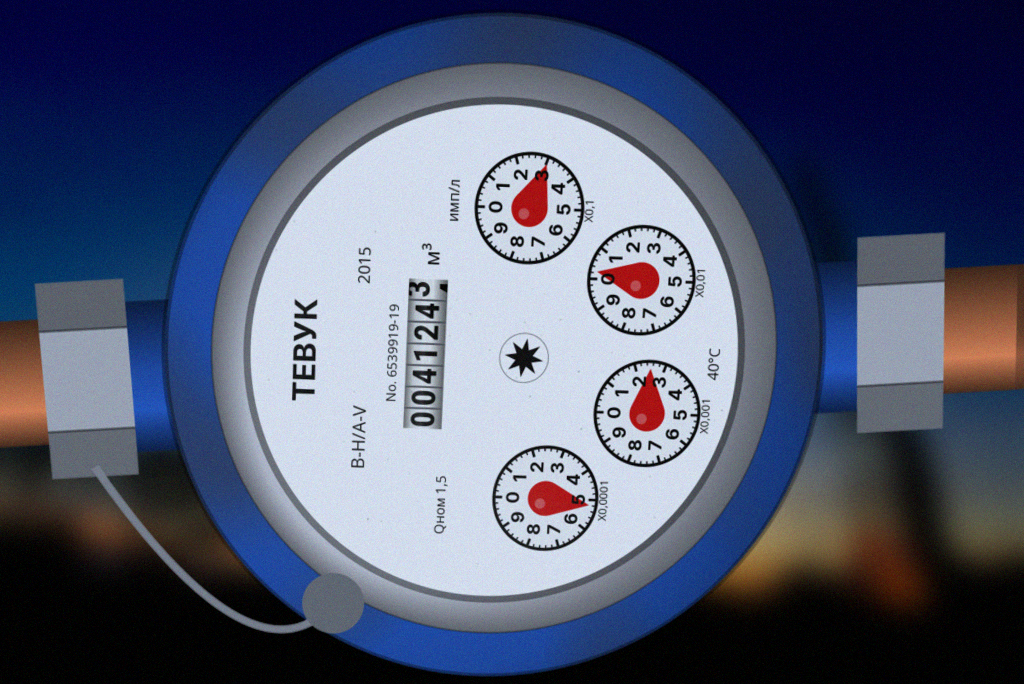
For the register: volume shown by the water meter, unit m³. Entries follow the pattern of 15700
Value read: 41243.3025
